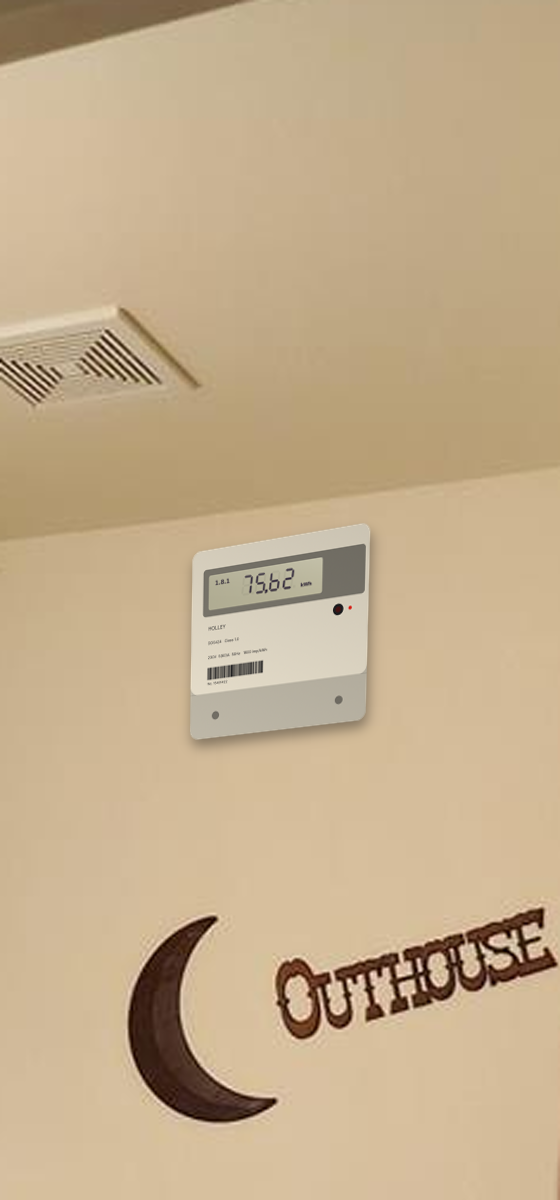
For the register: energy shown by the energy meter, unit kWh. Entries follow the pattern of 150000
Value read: 75.62
